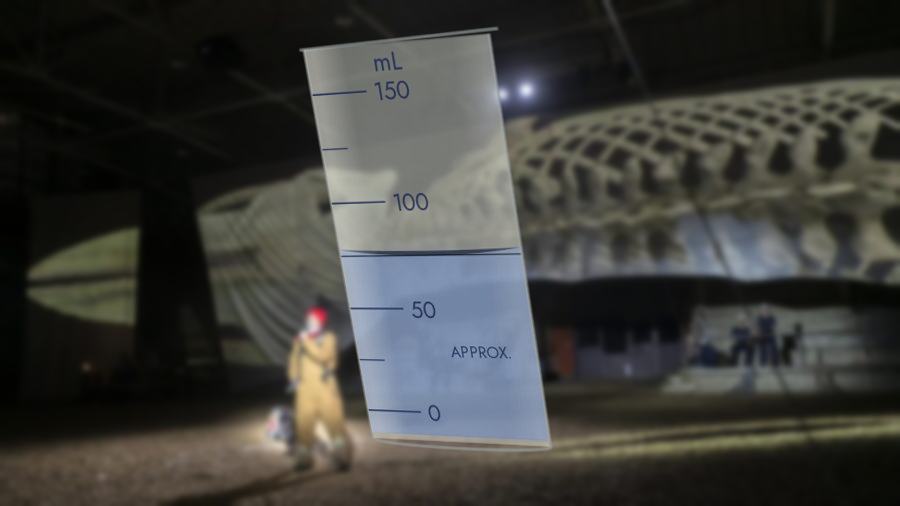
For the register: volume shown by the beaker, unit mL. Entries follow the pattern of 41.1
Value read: 75
